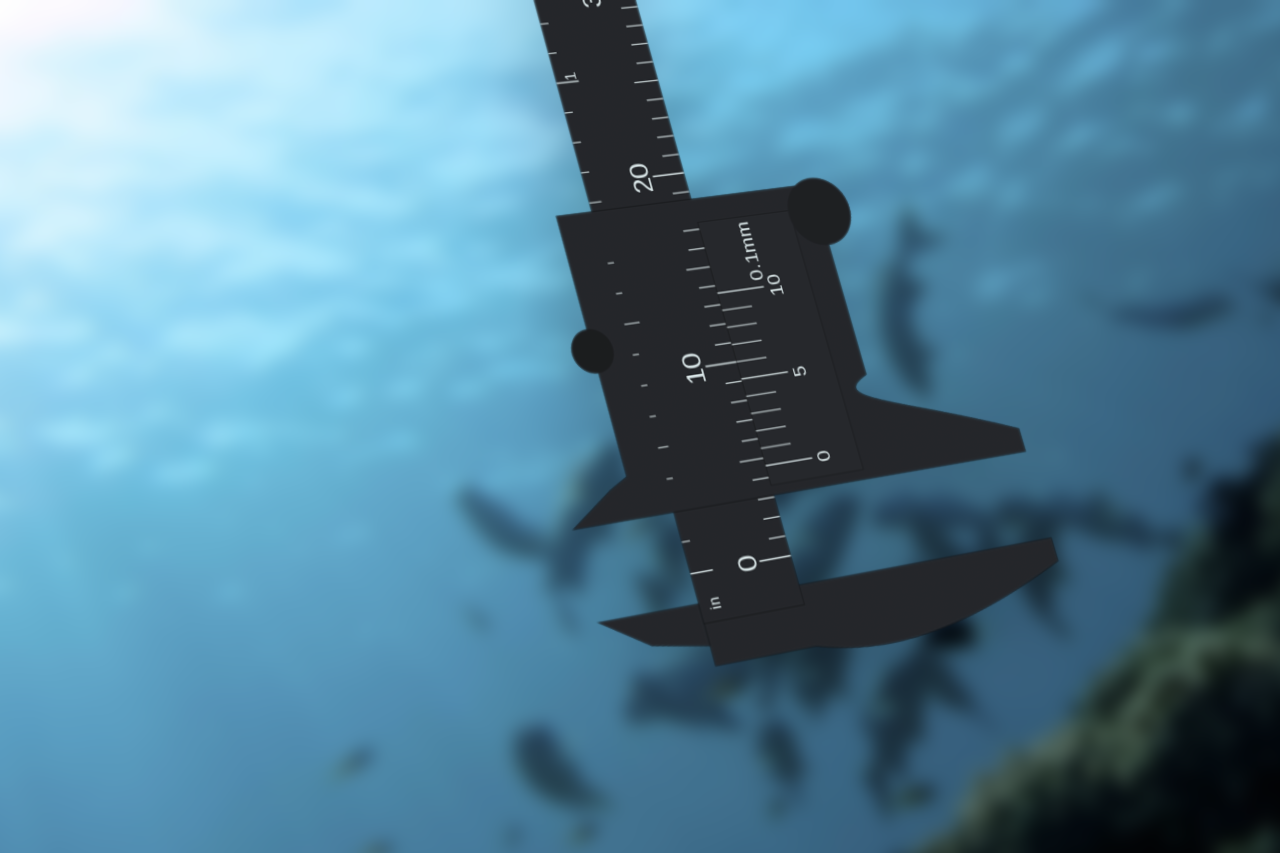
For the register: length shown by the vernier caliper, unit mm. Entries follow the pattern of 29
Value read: 4.6
